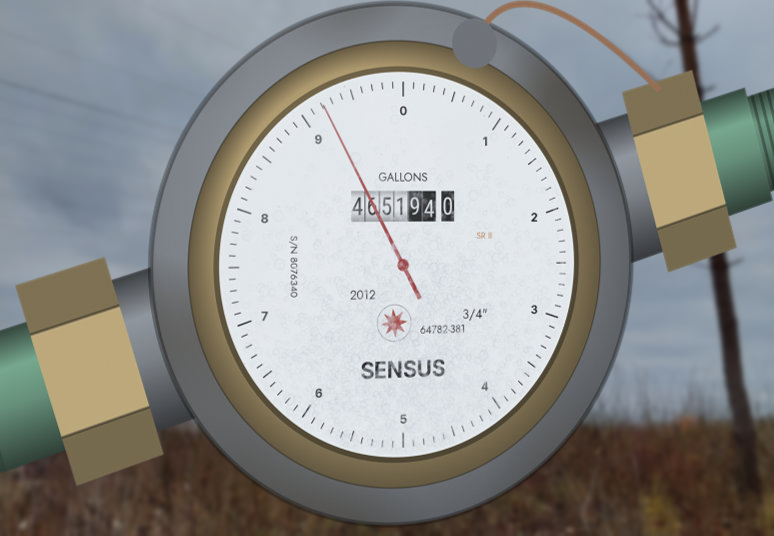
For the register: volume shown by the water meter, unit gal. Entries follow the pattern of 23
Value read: 4651939.2
